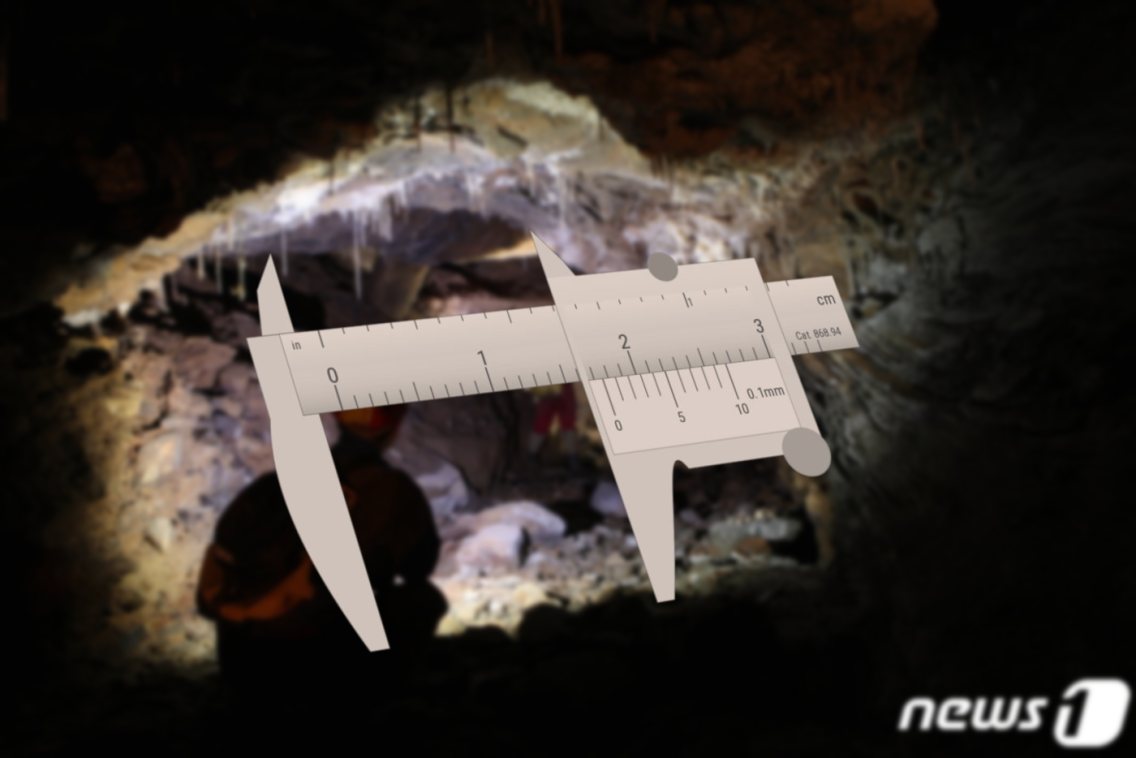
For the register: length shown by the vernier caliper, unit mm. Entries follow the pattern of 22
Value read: 17.6
